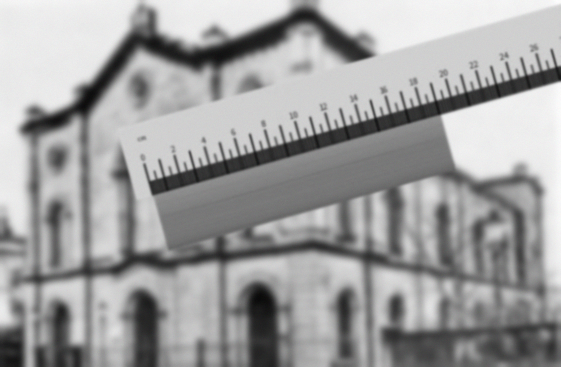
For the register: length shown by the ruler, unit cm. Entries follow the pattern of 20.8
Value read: 19
